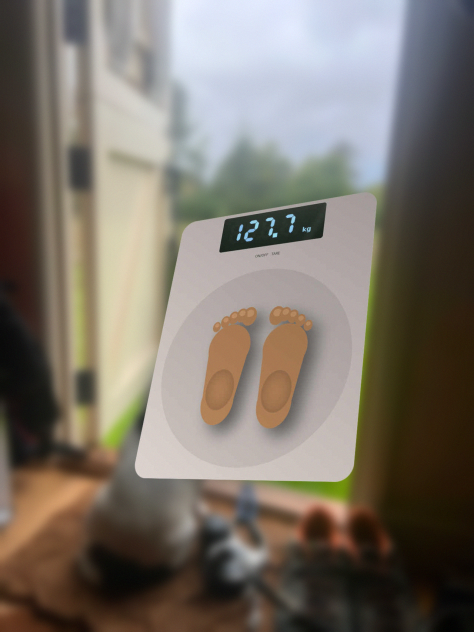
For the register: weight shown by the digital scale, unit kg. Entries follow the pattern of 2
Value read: 127.7
